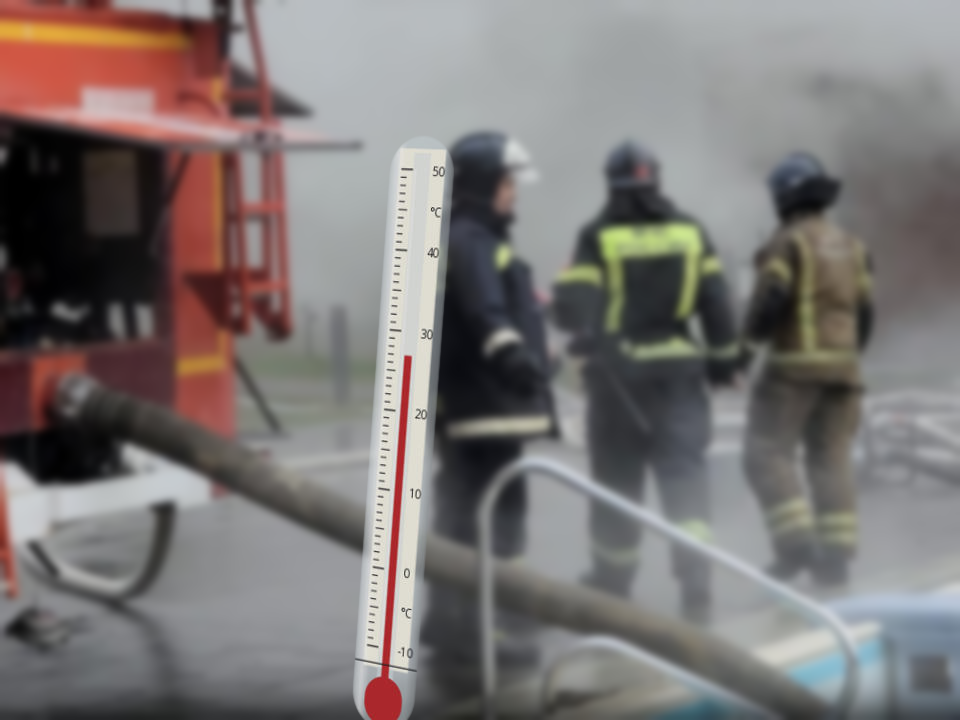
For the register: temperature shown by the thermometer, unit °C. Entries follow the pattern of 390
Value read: 27
